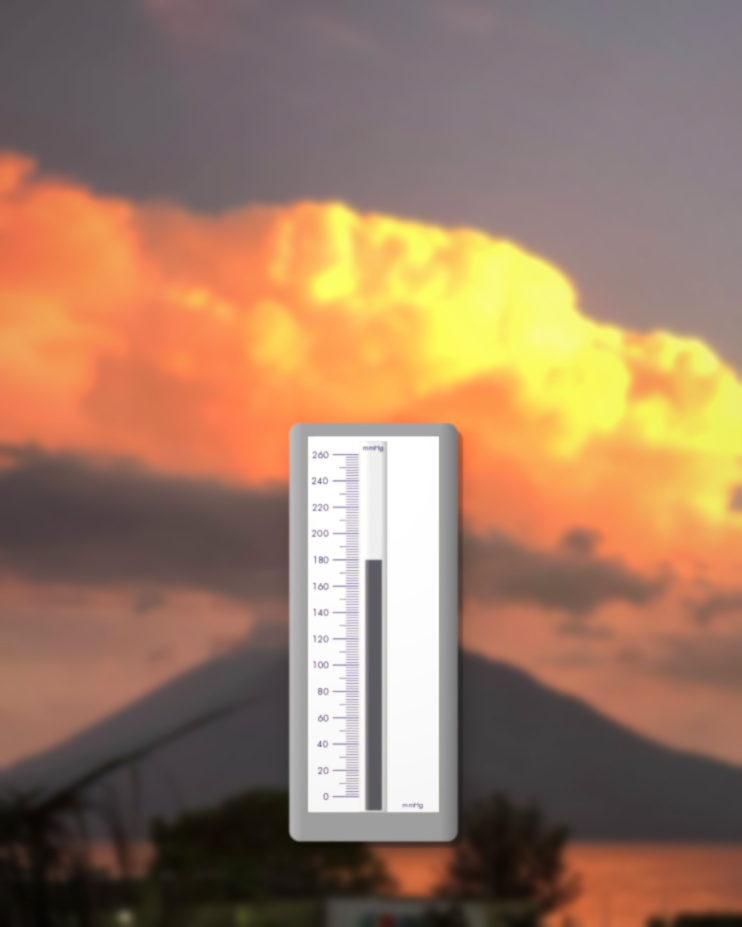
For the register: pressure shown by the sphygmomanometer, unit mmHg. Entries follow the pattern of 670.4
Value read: 180
